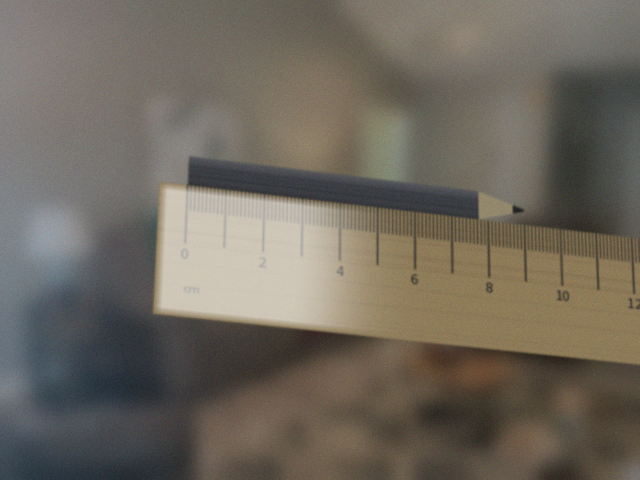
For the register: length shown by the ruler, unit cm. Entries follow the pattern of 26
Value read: 9
